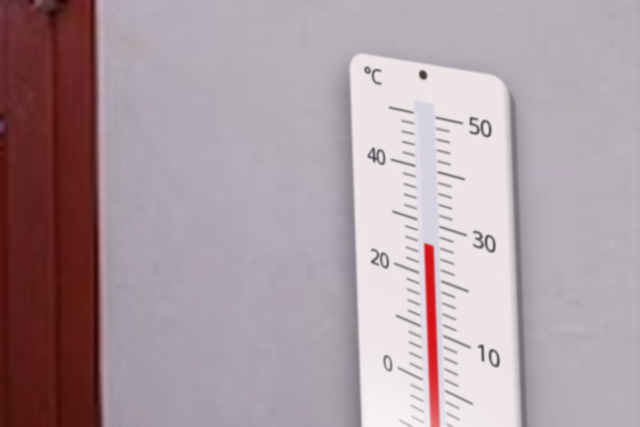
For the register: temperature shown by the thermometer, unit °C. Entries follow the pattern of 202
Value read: 26
